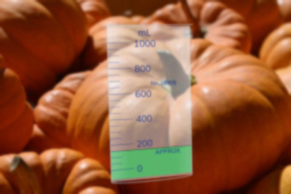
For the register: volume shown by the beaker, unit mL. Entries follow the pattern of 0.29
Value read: 150
